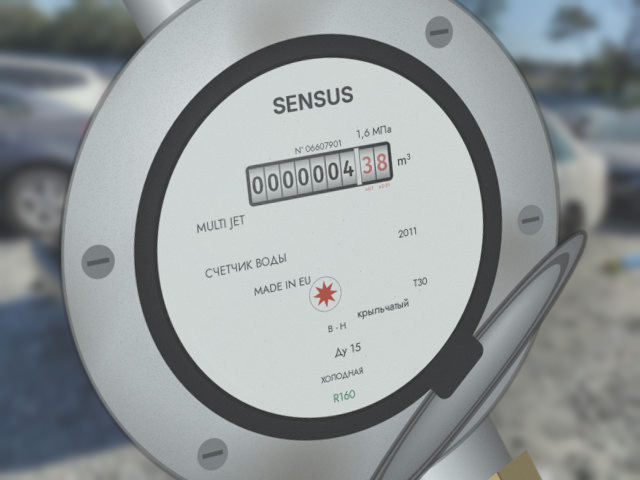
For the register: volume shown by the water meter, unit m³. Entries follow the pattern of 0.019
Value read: 4.38
